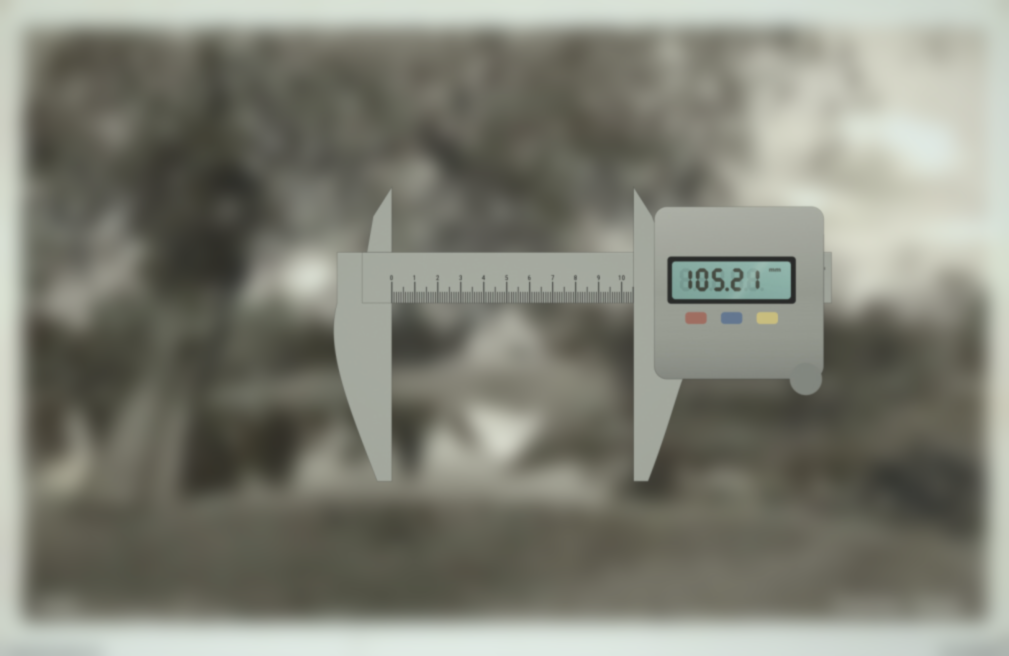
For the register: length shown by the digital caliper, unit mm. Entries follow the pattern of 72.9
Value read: 105.21
